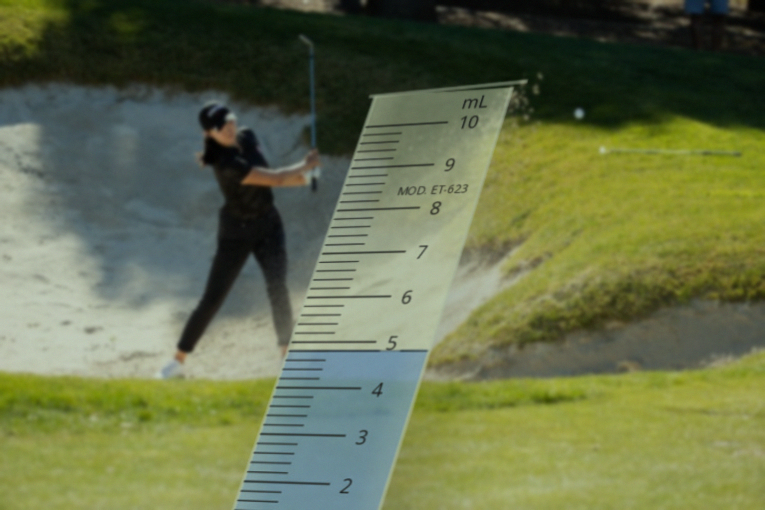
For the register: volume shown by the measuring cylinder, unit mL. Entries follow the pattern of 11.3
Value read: 4.8
